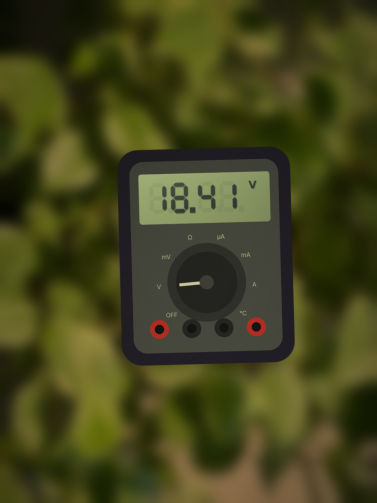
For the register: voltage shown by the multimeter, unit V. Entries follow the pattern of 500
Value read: 18.41
